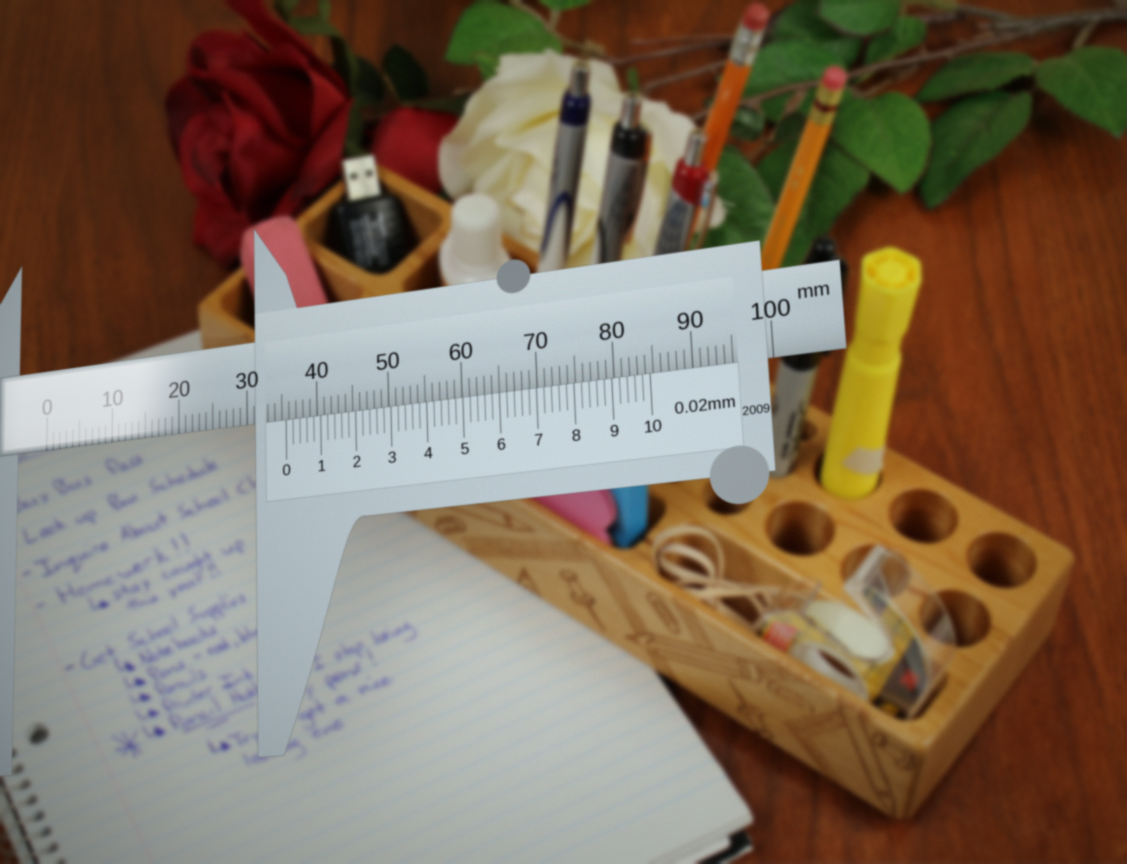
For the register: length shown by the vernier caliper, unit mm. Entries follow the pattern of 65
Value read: 35.6
